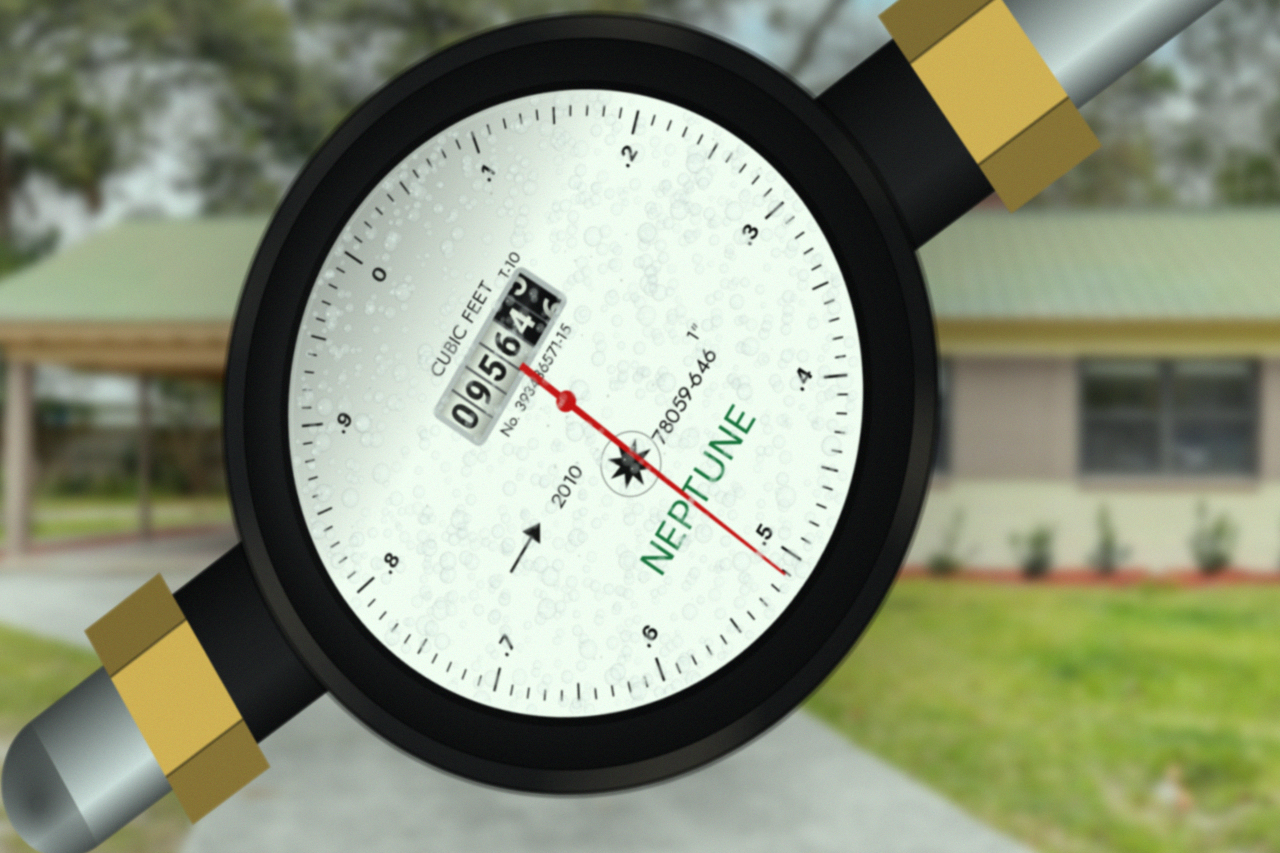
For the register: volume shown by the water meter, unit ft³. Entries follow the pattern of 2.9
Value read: 95645.51
